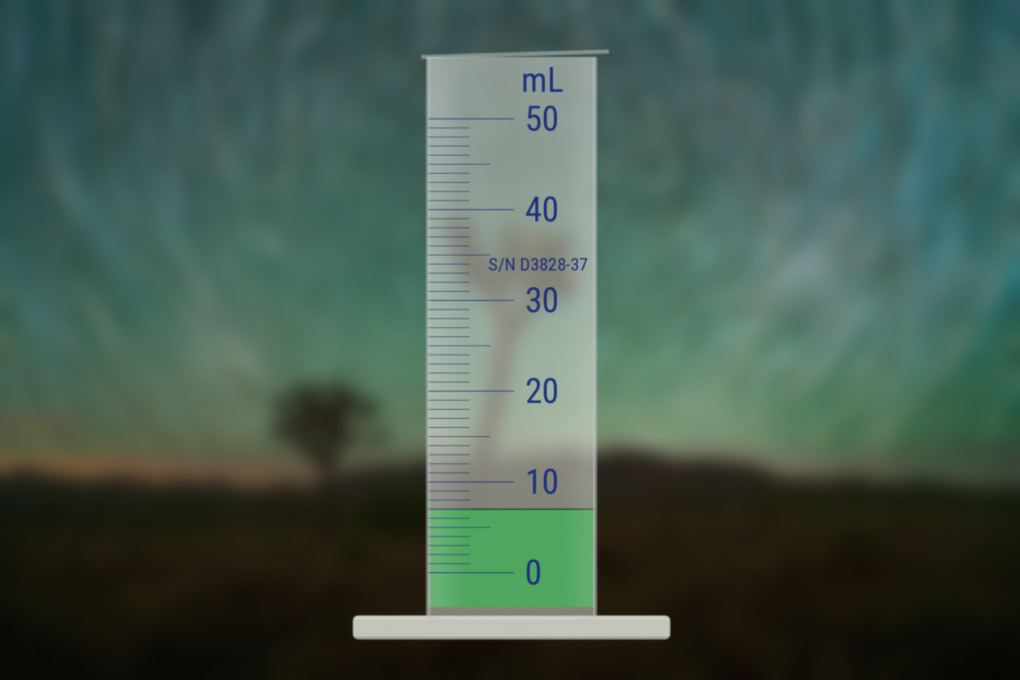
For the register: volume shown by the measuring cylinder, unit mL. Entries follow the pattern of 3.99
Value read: 7
